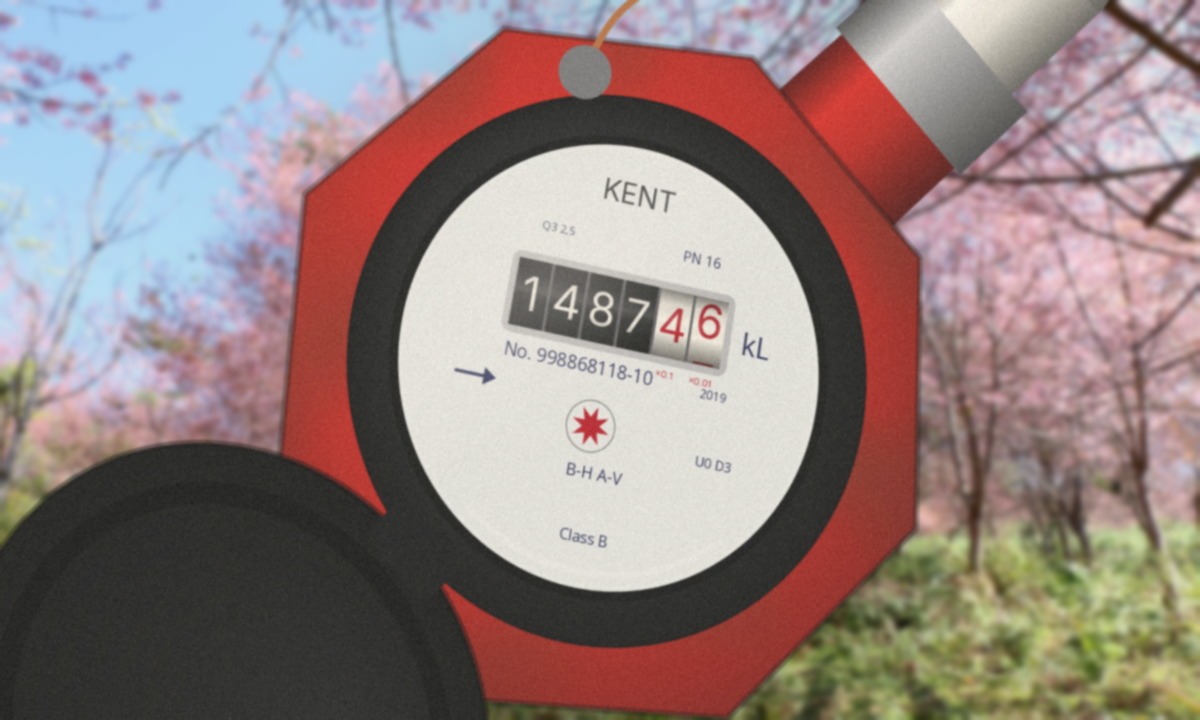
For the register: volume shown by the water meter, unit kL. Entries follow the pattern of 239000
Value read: 1487.46
